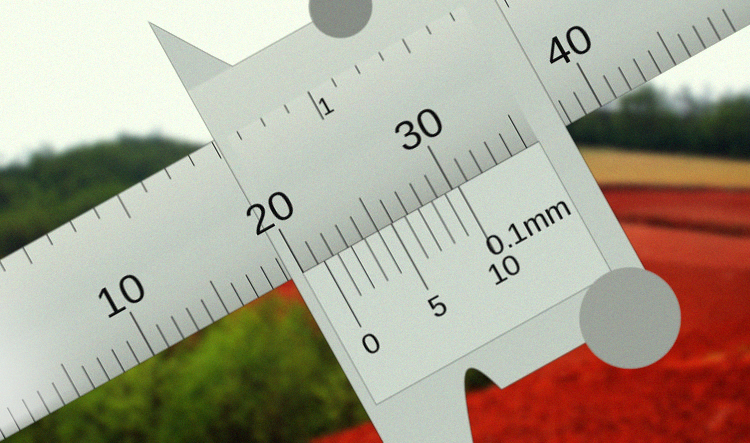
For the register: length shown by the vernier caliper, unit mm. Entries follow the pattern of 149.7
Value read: 21.4
